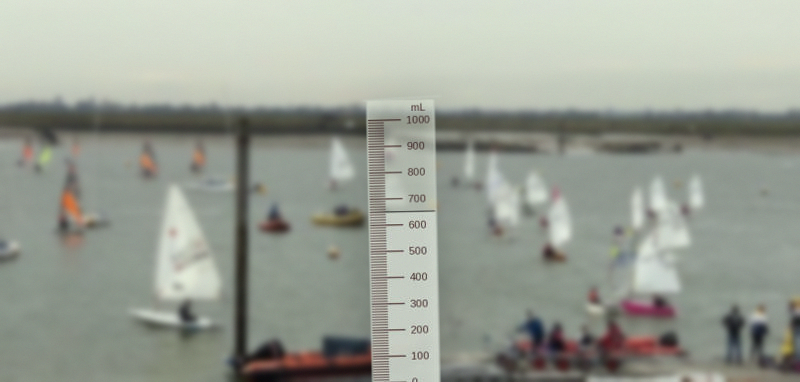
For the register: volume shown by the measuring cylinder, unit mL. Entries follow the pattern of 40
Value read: 650
